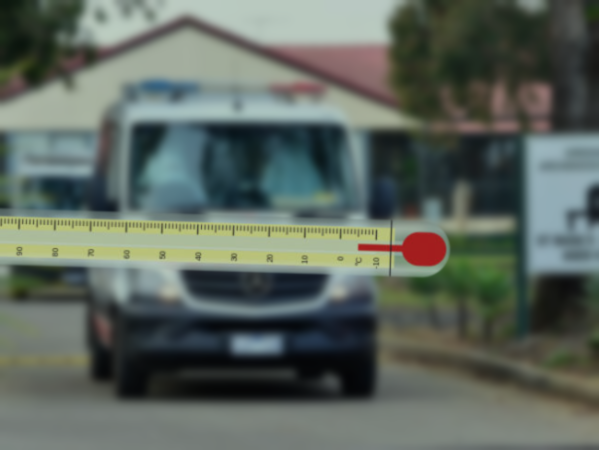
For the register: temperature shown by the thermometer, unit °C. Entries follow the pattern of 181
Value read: -5
